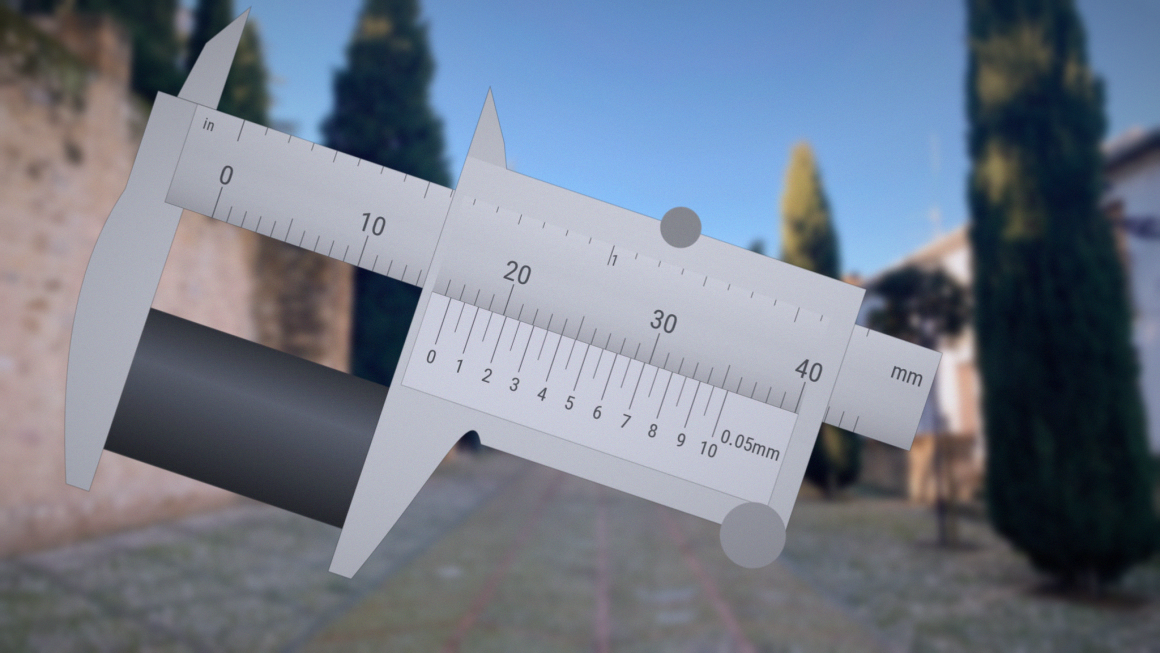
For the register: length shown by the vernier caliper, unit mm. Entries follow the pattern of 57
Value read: 16.4
